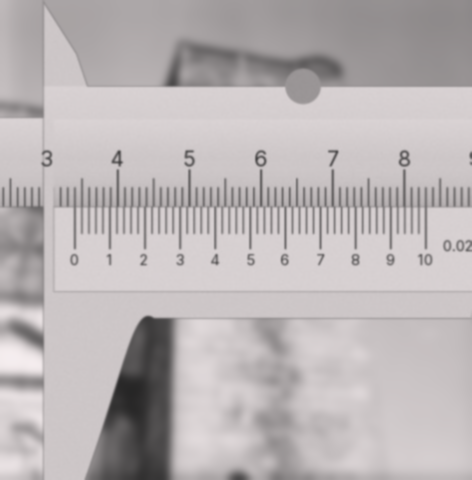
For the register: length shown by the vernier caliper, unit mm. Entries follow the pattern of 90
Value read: 34.0
